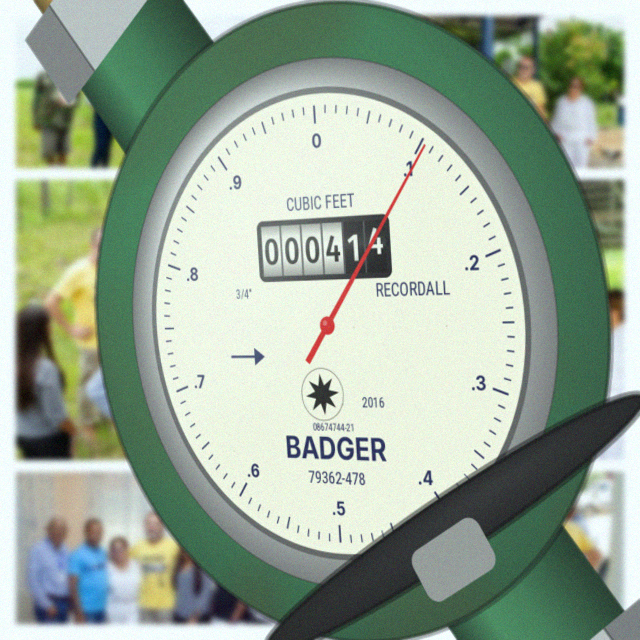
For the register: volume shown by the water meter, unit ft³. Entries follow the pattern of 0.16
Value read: 414.10
